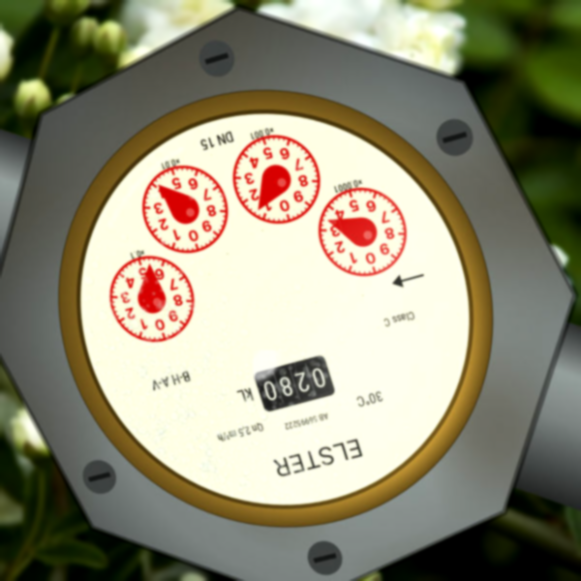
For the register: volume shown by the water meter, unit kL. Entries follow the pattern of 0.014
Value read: 280.5413
